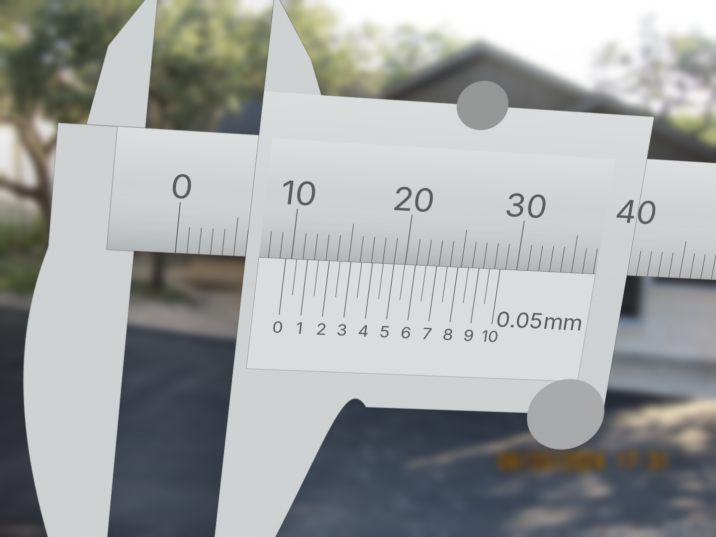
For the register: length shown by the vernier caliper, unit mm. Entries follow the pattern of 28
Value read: 9.5
